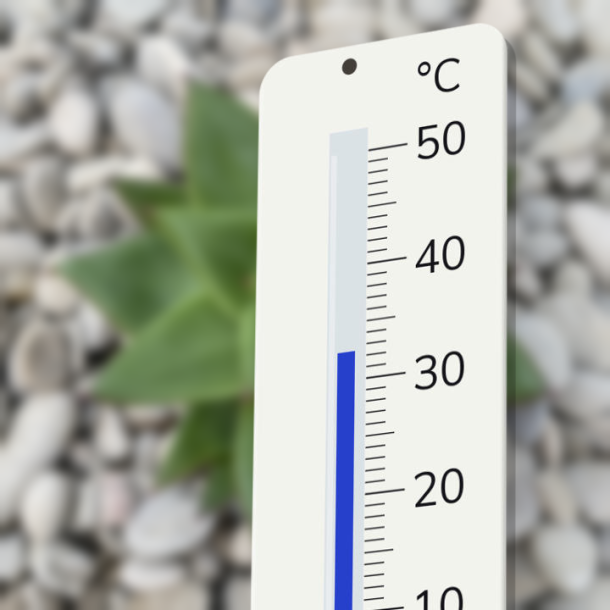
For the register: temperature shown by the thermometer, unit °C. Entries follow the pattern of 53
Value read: 32.5
